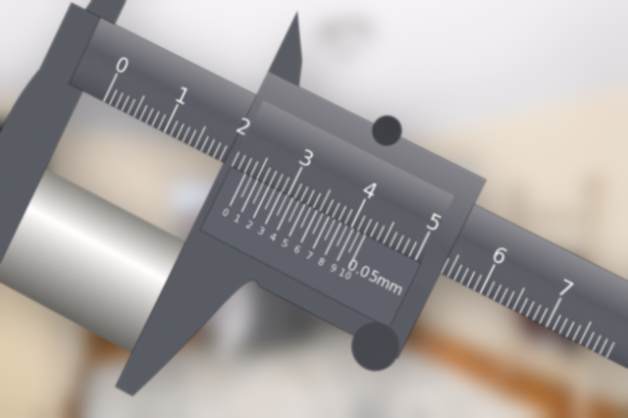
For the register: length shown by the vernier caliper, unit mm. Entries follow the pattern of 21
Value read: 23.2
